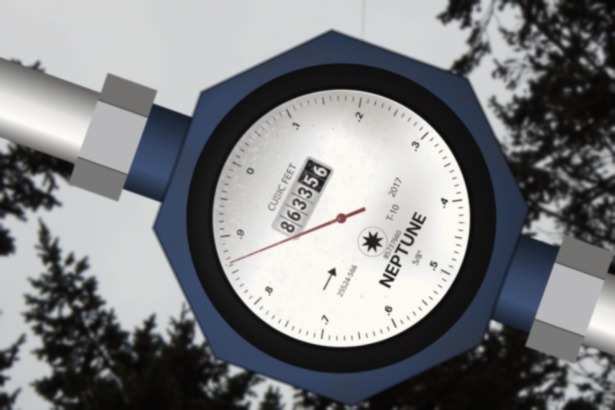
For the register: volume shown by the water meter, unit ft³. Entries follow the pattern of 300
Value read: 863355.86
